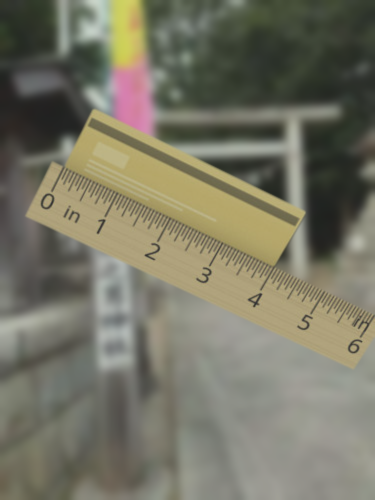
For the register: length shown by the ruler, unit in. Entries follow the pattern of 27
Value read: 4
